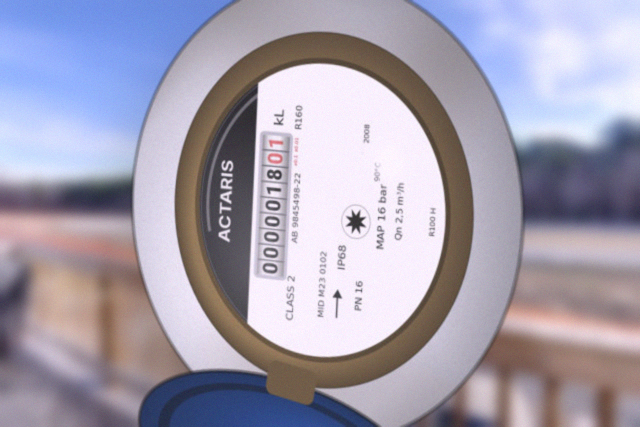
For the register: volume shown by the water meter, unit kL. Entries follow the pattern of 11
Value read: 18.01
